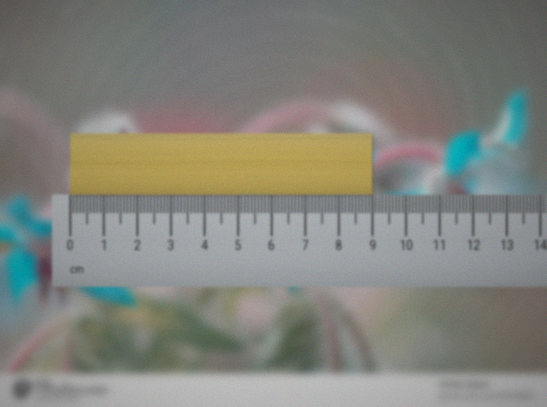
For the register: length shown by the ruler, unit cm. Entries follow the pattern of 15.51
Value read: 9
